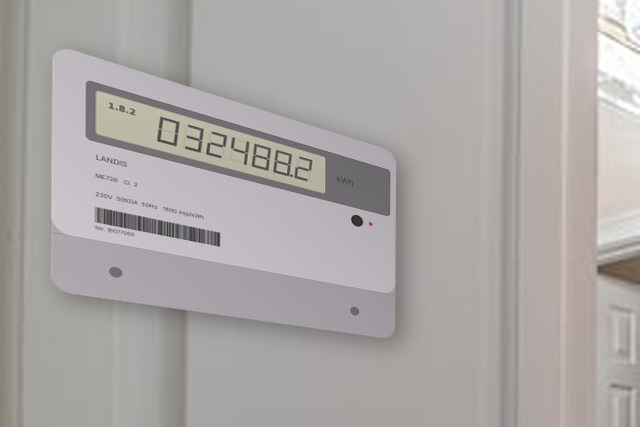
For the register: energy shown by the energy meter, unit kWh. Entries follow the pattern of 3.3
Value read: 32488.2
